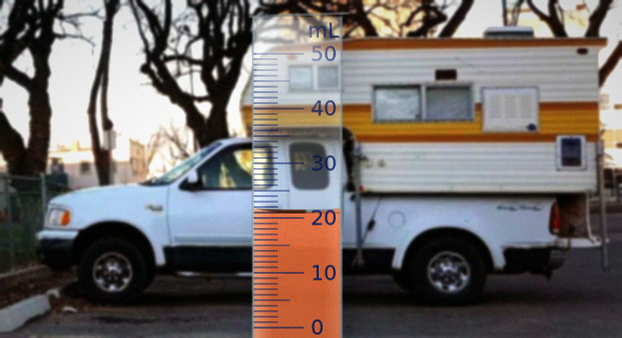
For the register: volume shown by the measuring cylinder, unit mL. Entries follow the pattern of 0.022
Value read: 21
